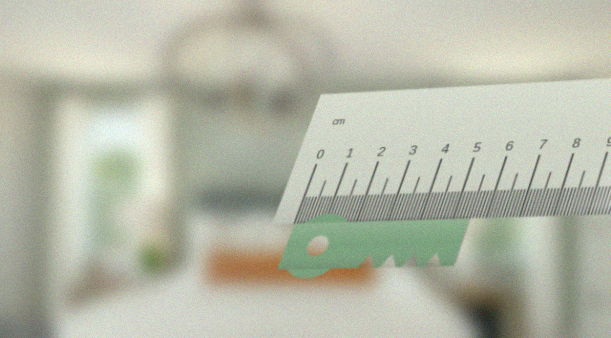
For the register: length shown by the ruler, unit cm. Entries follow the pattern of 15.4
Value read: 5.5
